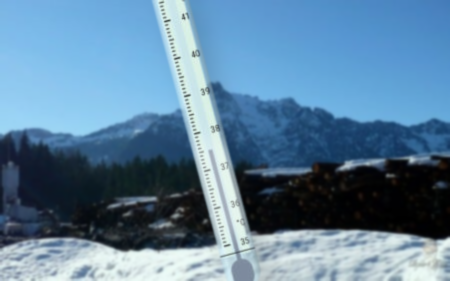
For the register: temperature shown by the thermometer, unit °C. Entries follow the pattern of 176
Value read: 37.5
